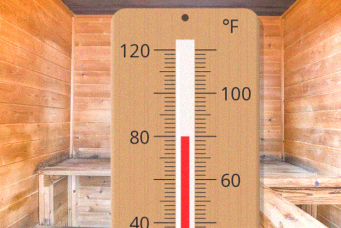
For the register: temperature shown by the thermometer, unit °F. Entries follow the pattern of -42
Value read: 80
